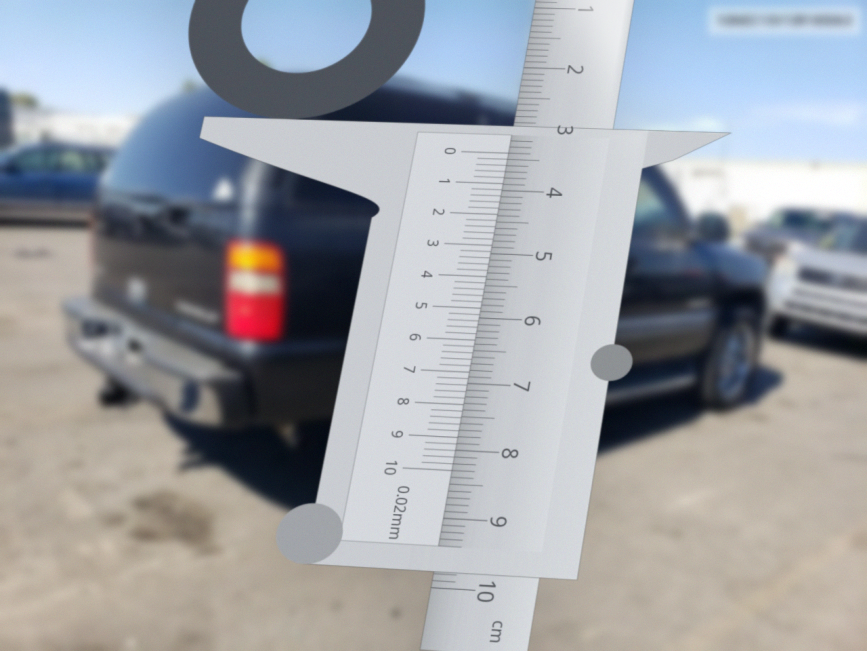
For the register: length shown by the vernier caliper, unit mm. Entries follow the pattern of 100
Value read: 34.0
